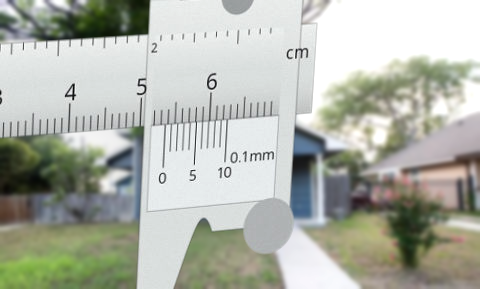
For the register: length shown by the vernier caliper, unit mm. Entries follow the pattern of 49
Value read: 53.6
